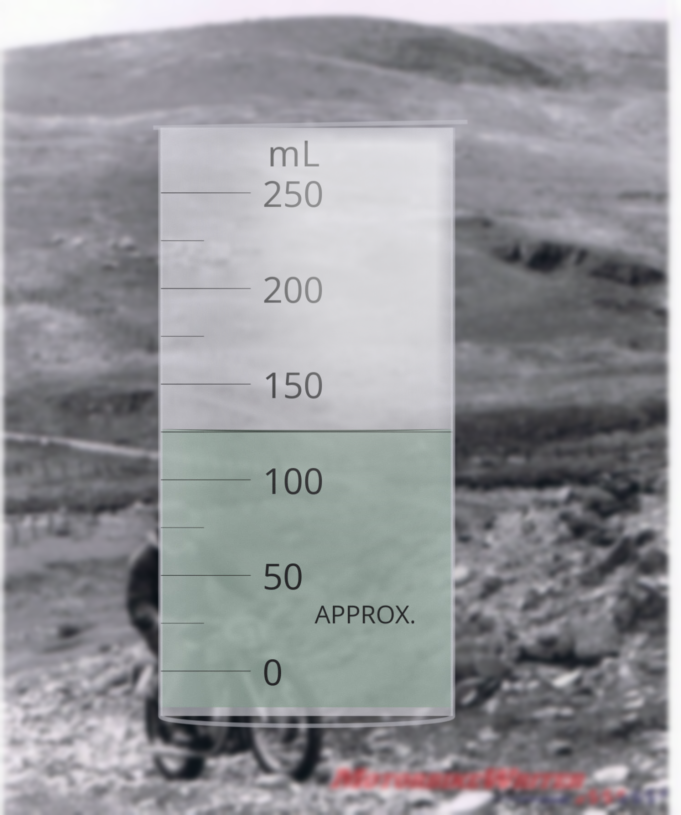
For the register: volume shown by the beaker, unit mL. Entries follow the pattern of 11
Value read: 125
